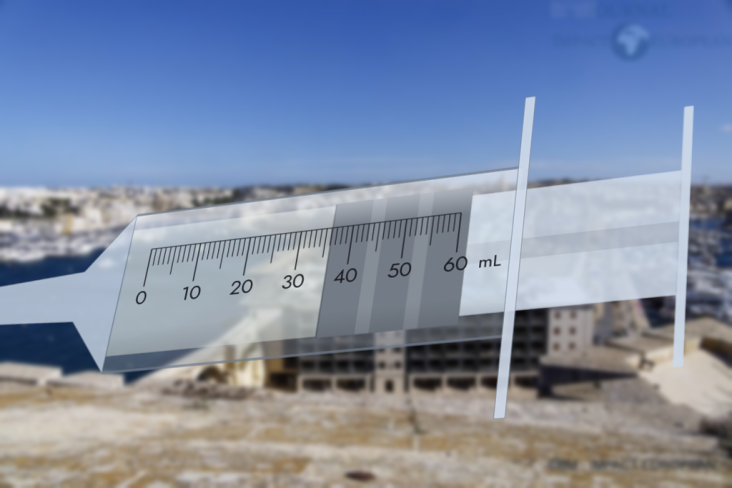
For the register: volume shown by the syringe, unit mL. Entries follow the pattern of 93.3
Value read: 36
